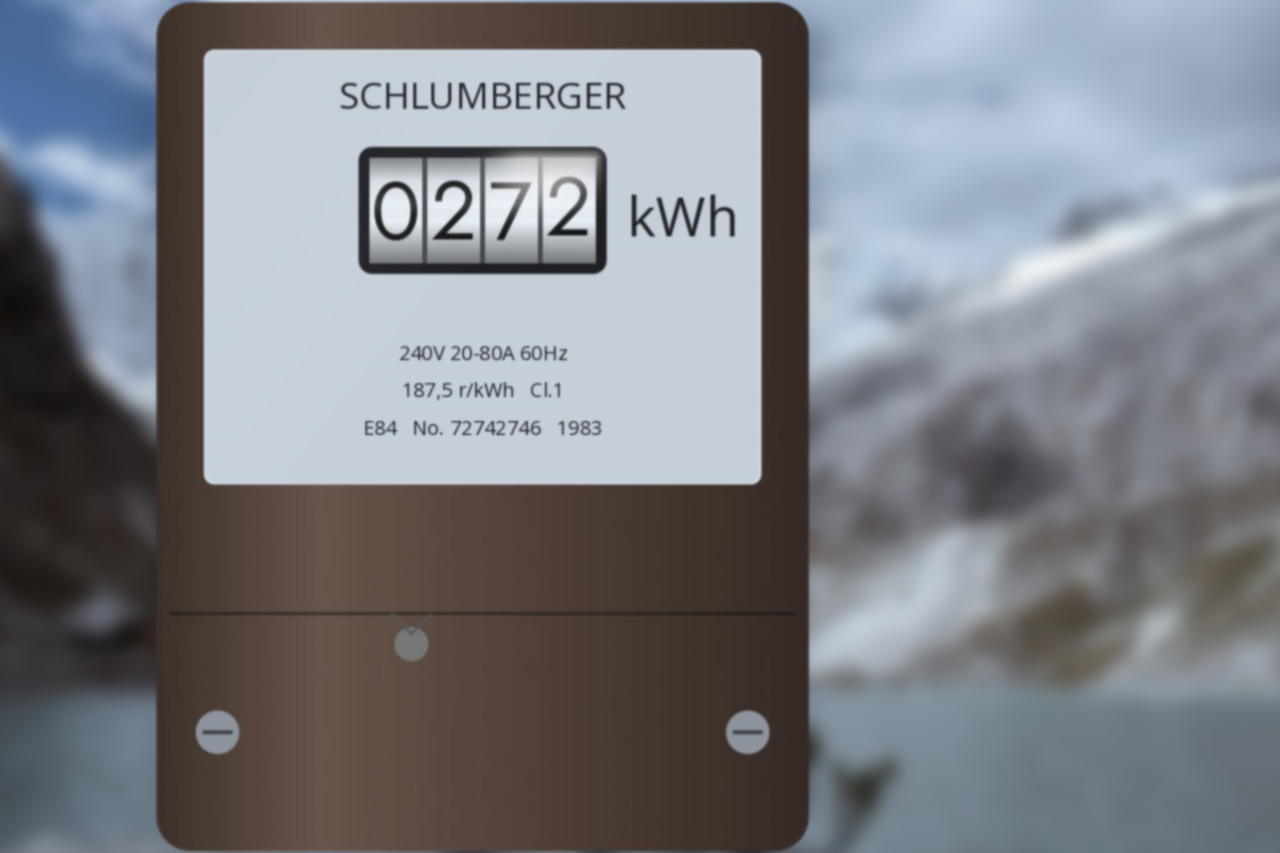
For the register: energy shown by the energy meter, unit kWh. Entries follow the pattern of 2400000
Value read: 272
